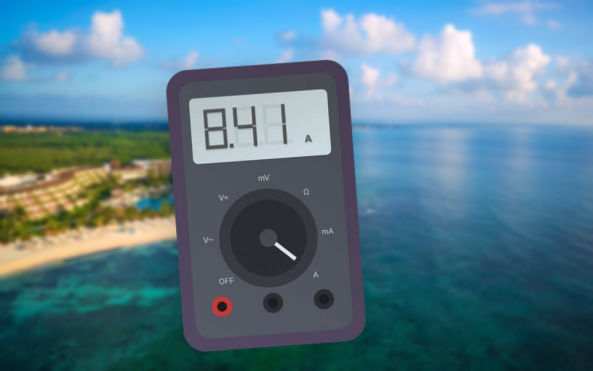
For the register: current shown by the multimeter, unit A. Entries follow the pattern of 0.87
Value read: 8.41
